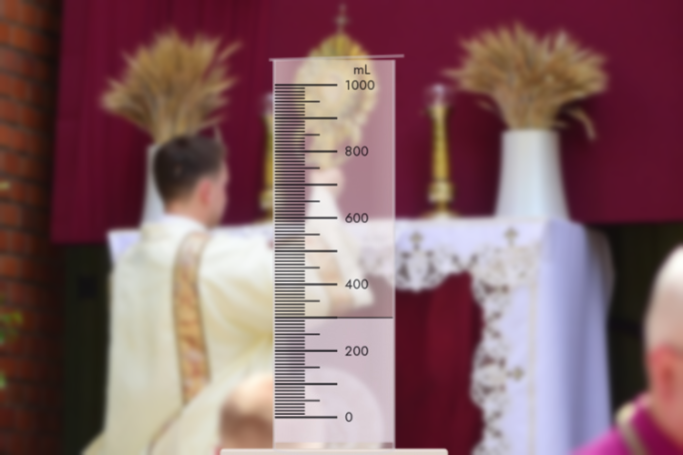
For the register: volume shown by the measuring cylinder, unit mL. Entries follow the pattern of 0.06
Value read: 300
